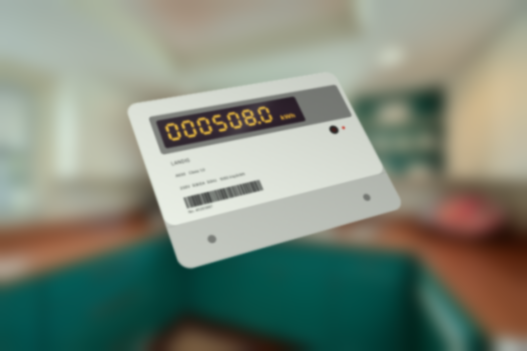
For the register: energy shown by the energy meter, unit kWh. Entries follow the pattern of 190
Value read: 508.0
